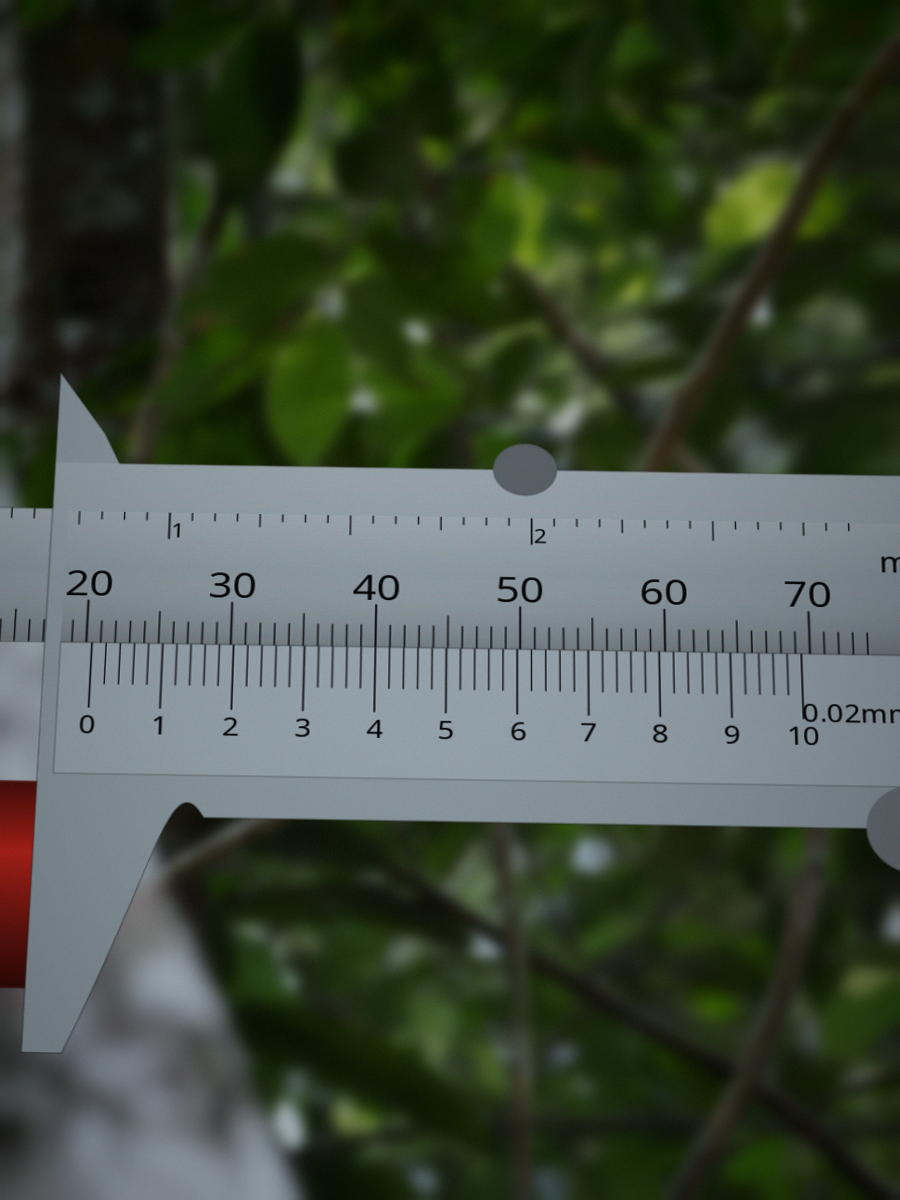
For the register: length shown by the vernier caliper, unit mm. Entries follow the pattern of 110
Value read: 20.4
